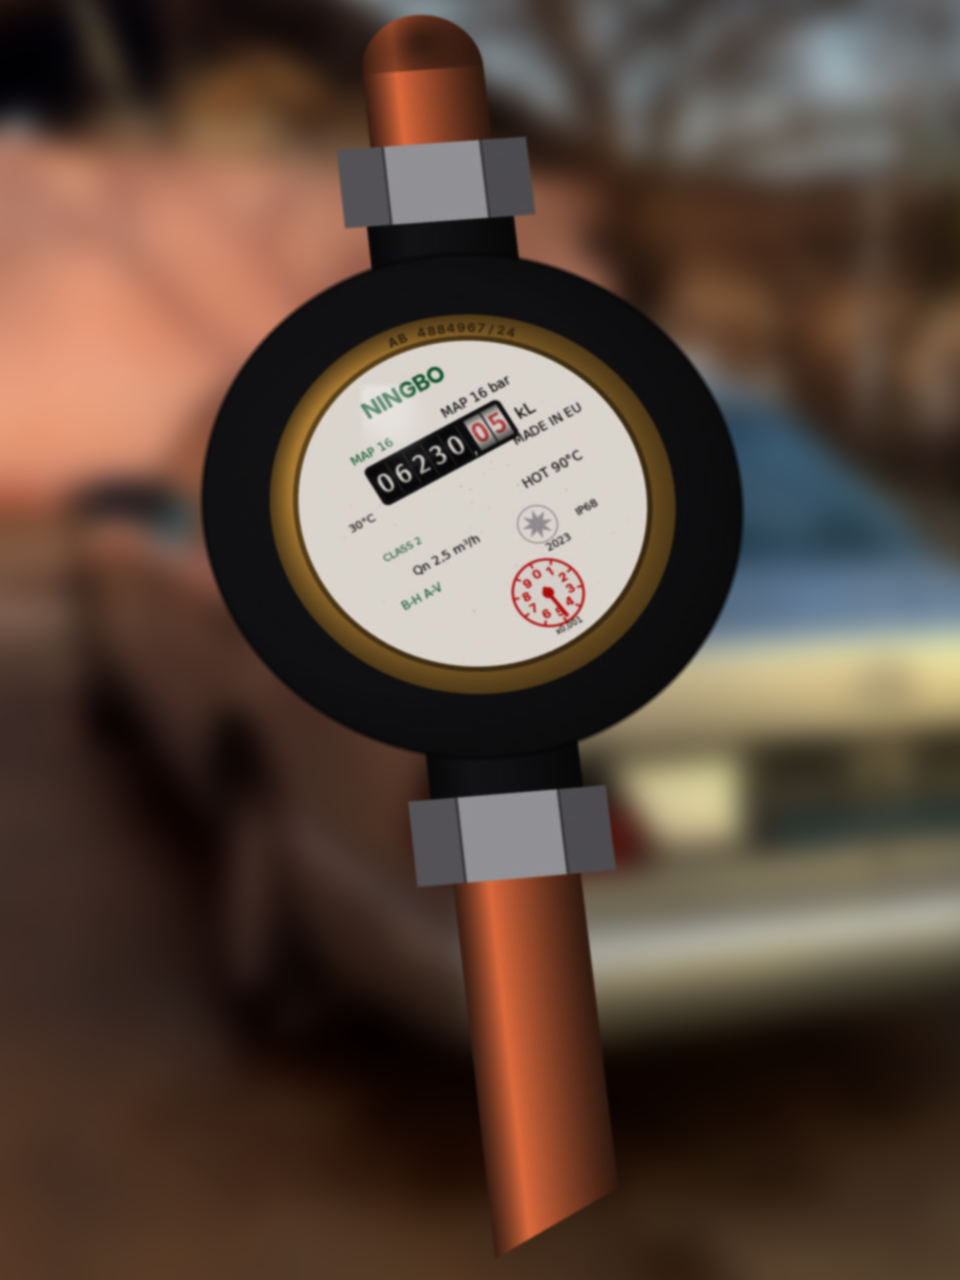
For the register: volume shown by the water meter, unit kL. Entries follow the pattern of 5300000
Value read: 6230.054
